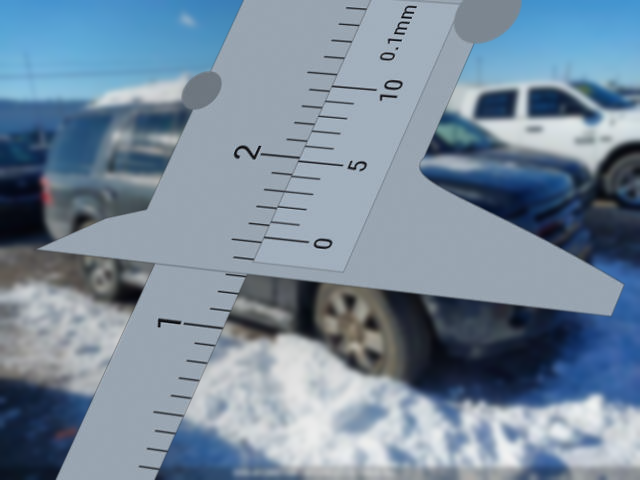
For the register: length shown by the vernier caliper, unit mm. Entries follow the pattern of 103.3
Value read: 15.3
